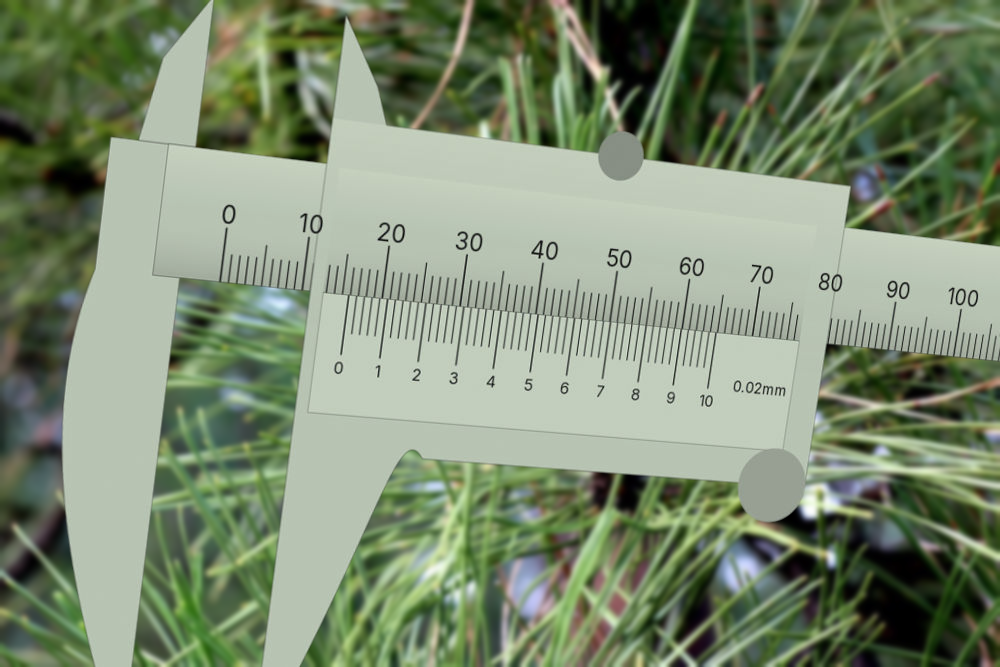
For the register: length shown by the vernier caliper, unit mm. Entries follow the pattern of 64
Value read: 15.8
